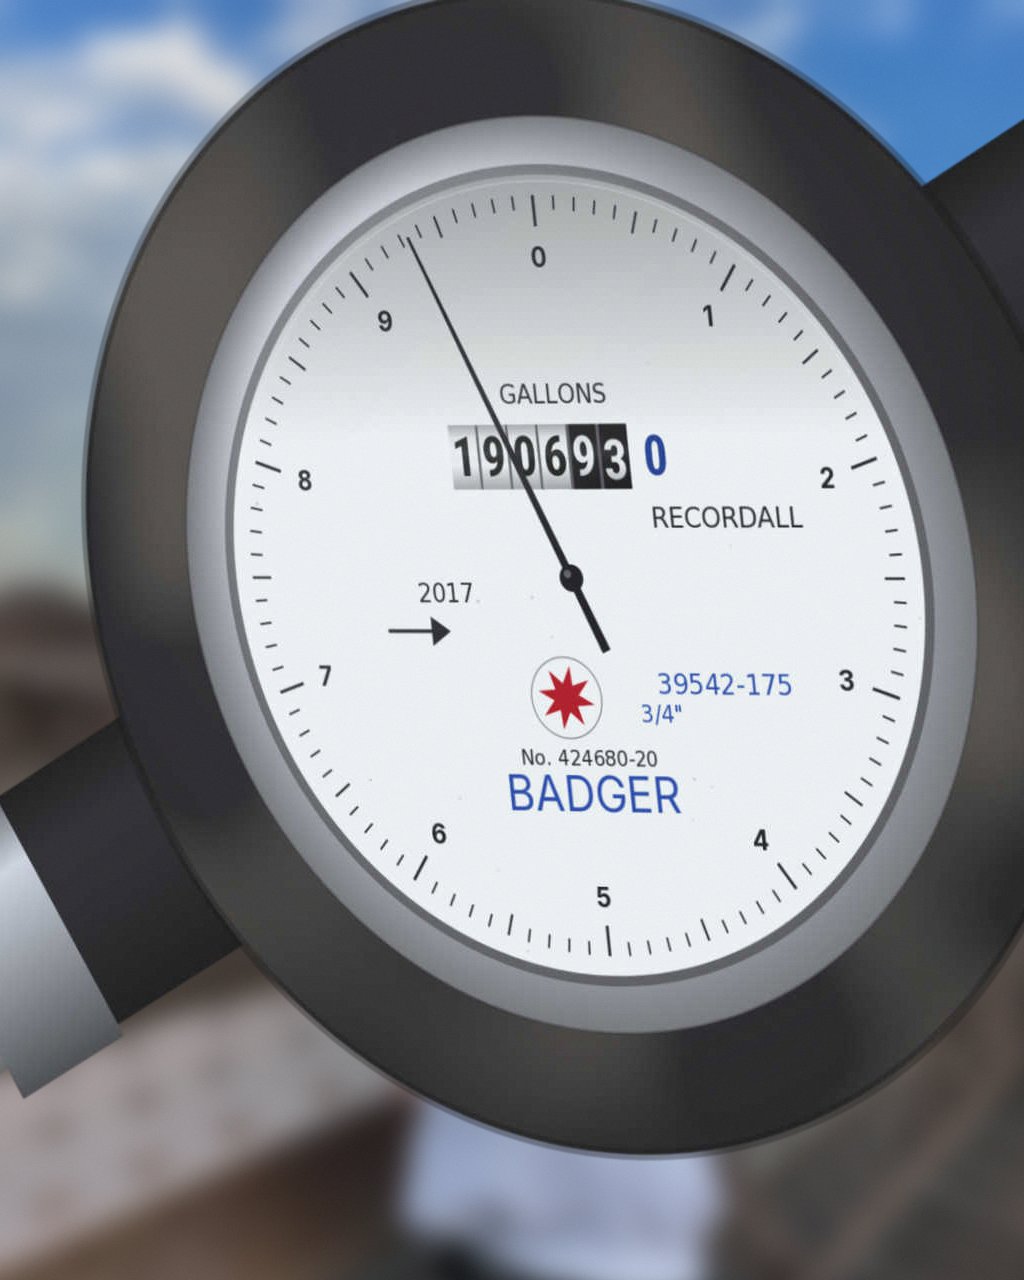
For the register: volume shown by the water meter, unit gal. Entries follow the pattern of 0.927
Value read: 1906929.3
